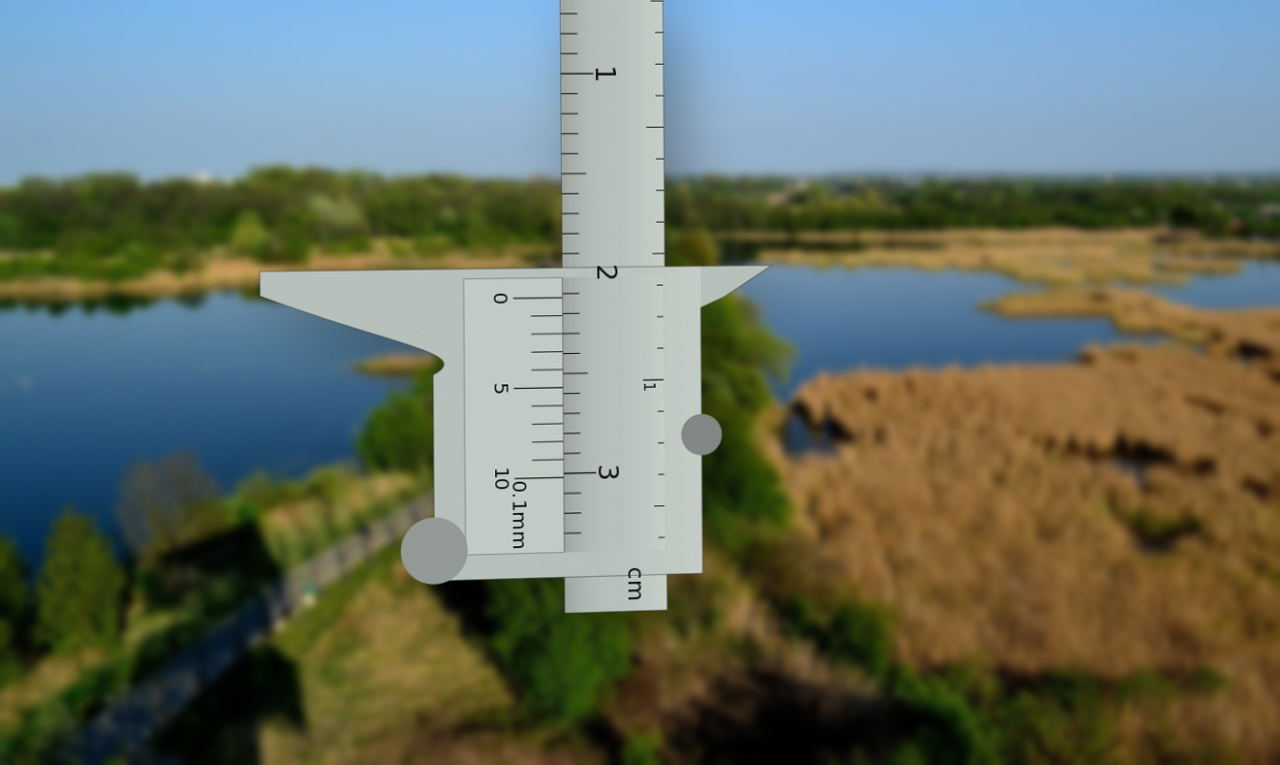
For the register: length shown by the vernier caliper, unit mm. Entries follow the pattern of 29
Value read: 21.2
